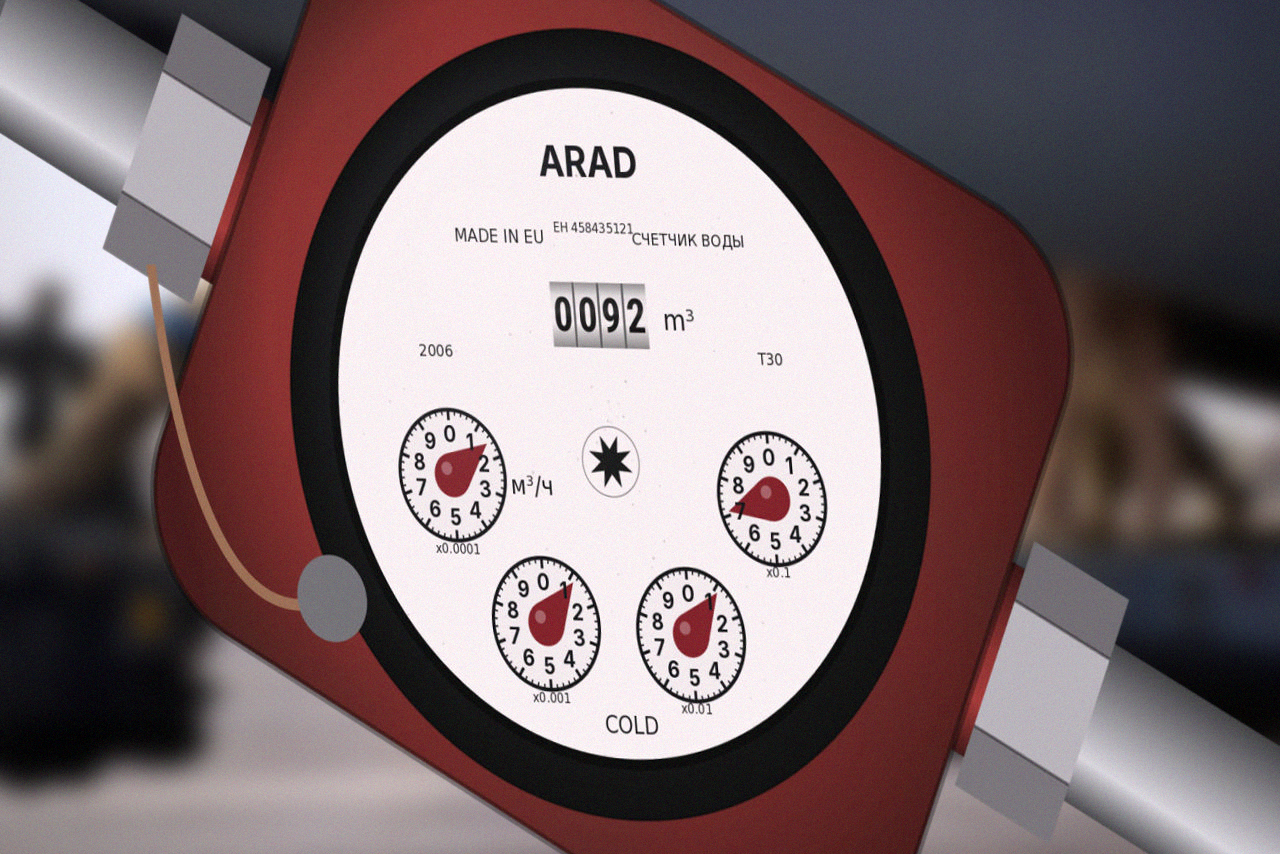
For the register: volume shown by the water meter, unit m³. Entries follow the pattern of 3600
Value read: 92.7111
